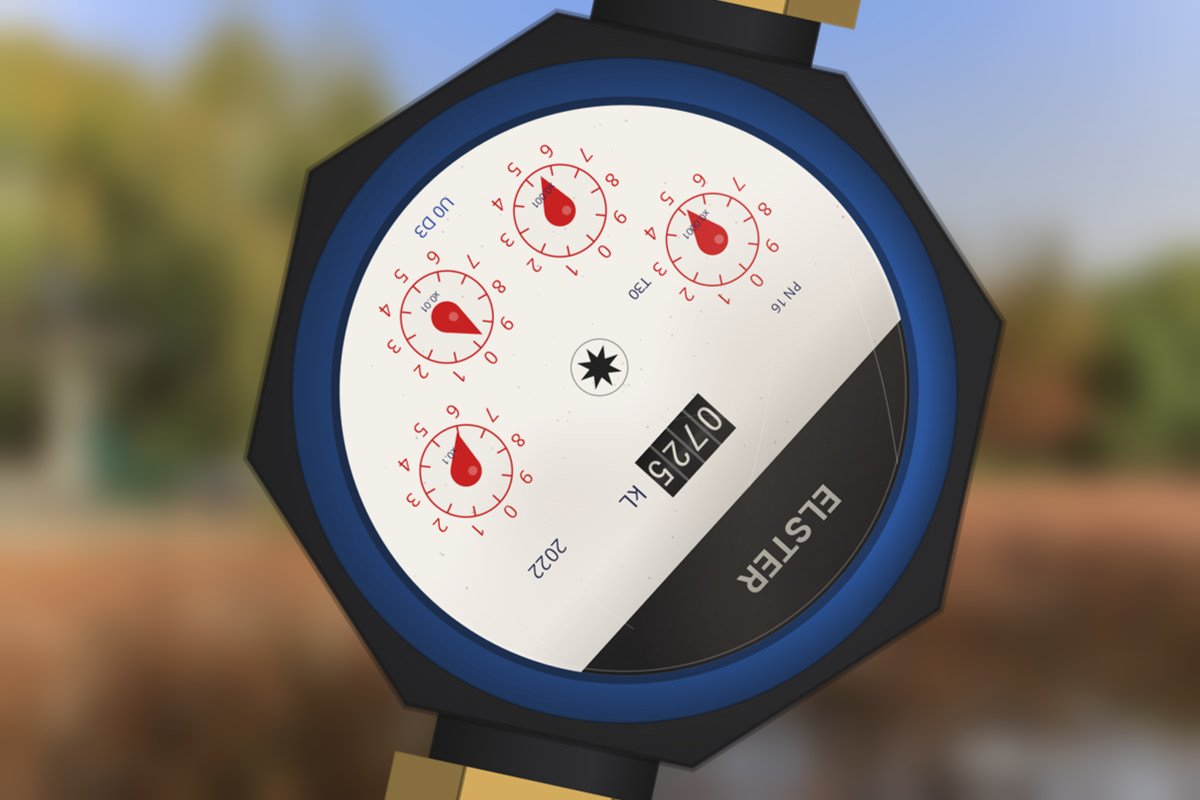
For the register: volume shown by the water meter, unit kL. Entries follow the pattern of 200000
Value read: 725.5955
